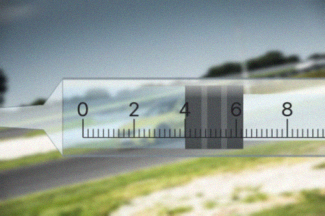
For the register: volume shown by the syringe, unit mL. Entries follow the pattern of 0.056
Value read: 4
